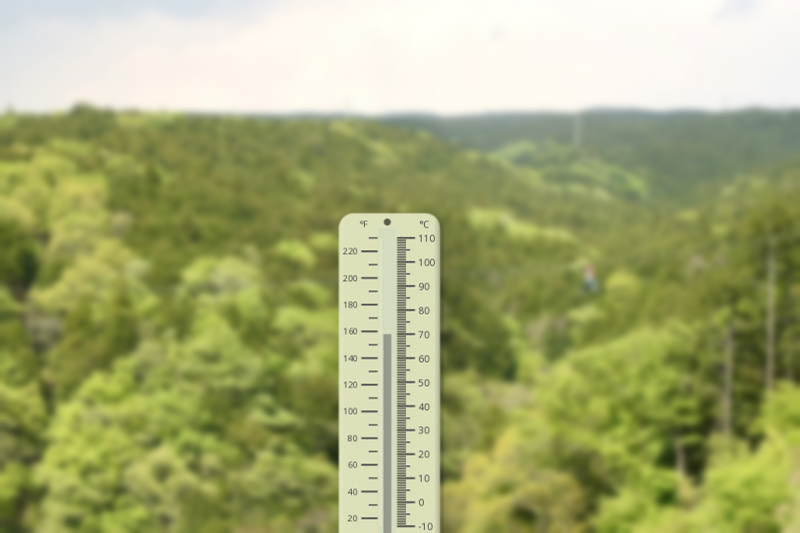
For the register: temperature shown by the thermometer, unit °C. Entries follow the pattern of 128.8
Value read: 70
